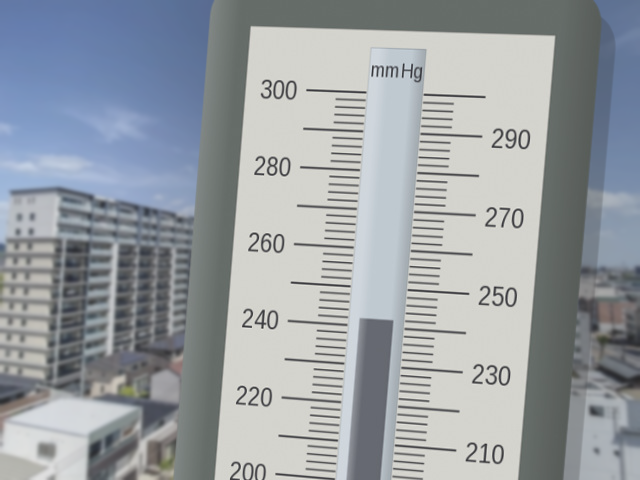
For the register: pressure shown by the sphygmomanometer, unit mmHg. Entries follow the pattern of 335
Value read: 242
